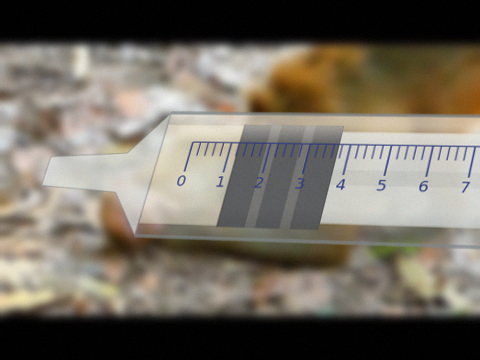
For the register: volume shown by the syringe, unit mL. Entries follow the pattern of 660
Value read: 1.2
